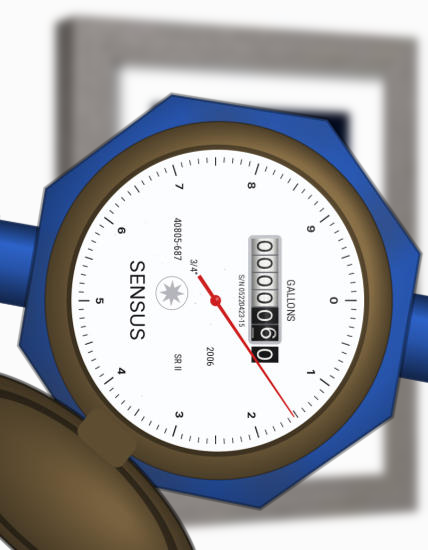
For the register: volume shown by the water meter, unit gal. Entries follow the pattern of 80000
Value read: 61.5
